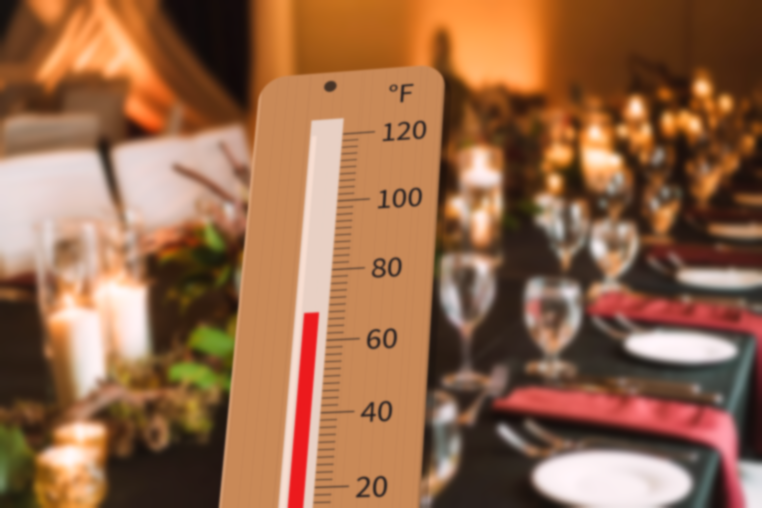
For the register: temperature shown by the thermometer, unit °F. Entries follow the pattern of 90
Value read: 68
